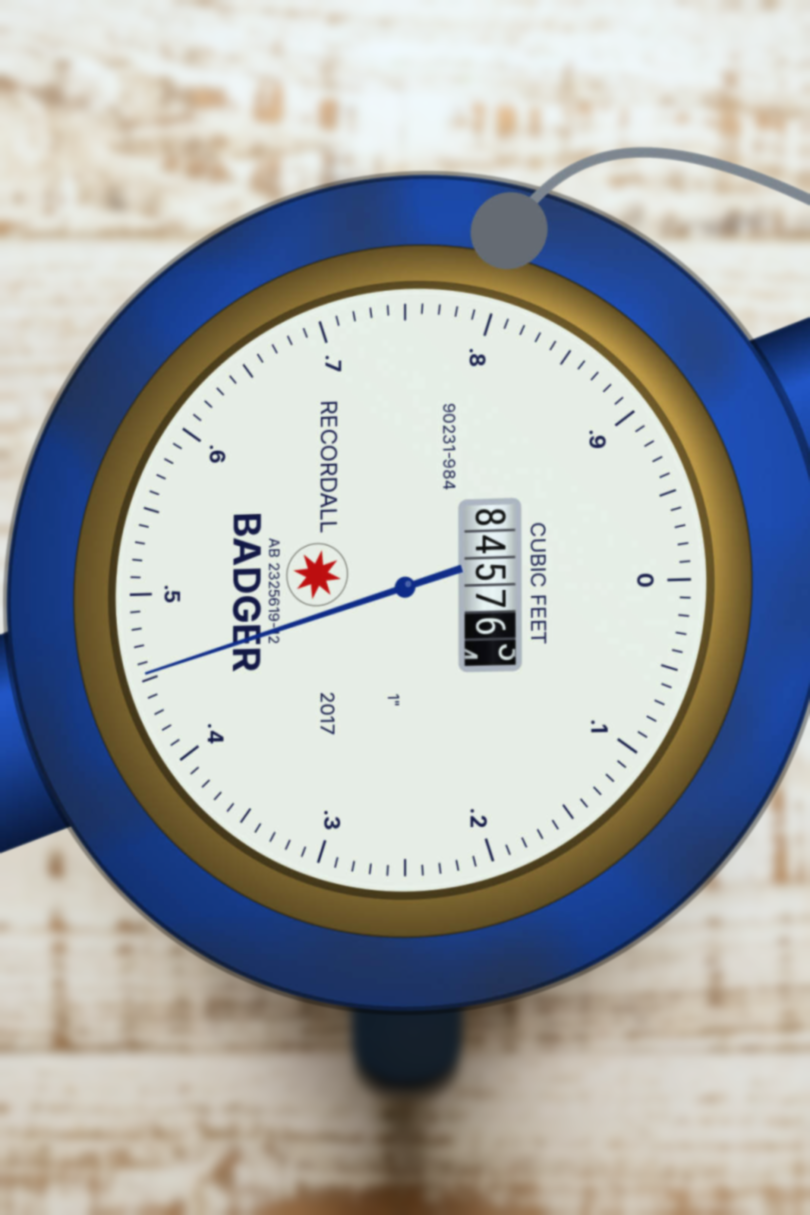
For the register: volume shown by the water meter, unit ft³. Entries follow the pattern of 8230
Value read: 845763.45
